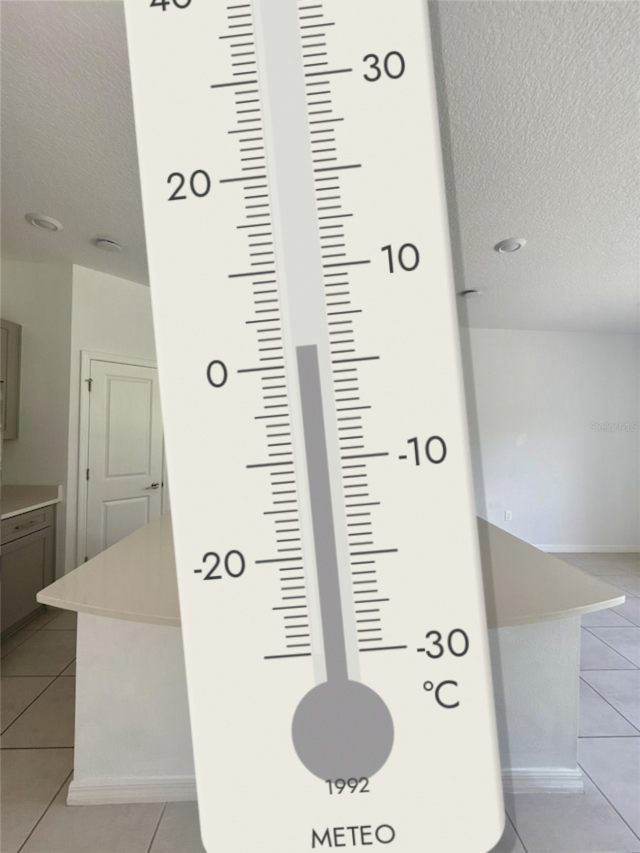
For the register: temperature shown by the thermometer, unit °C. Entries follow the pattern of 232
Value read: 2
